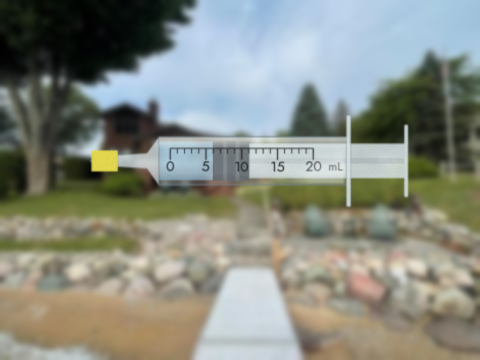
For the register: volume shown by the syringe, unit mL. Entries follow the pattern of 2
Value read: 6
